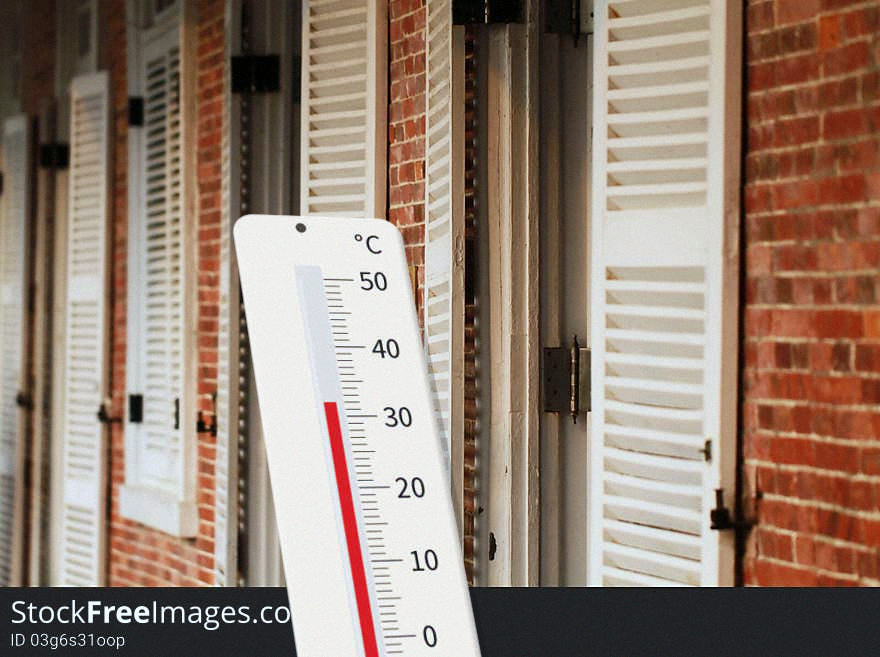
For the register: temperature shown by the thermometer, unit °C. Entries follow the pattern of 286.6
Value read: 32
